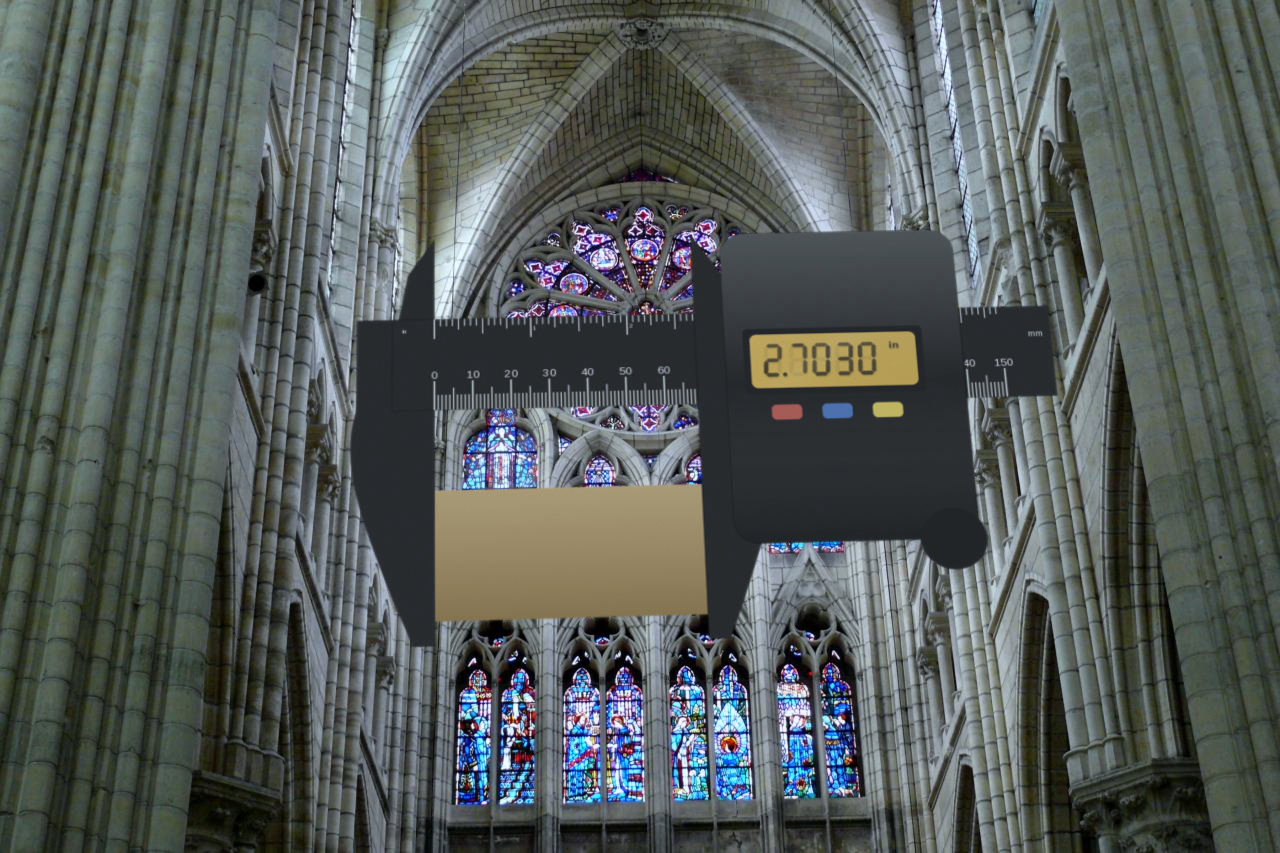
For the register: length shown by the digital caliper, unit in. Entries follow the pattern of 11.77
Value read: 2.7030
